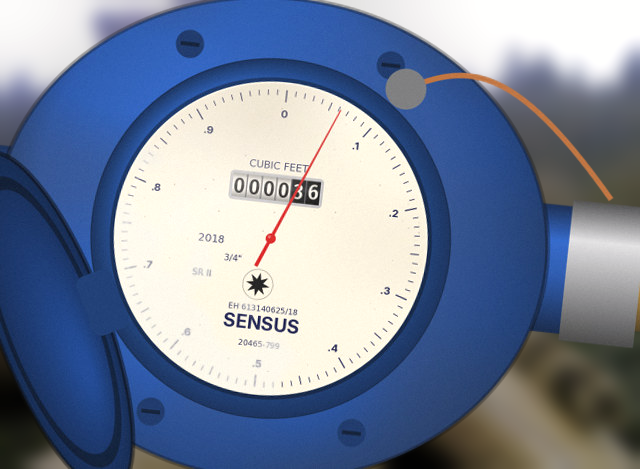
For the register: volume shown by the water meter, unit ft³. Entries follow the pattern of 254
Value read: 36.06
